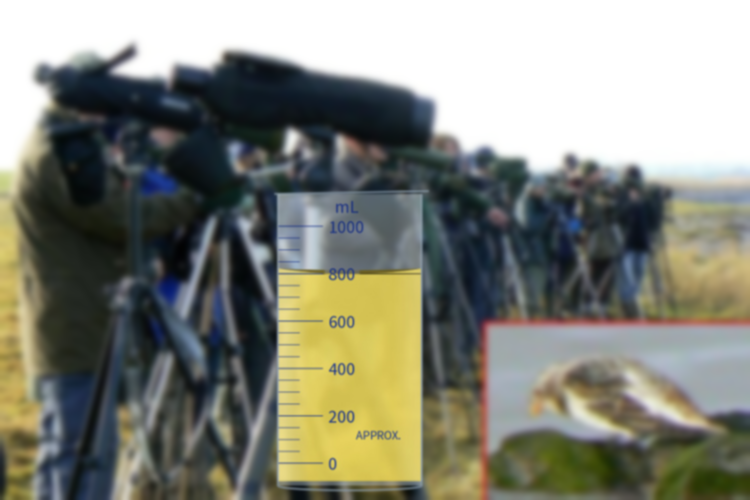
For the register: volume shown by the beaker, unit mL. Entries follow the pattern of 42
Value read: 800
